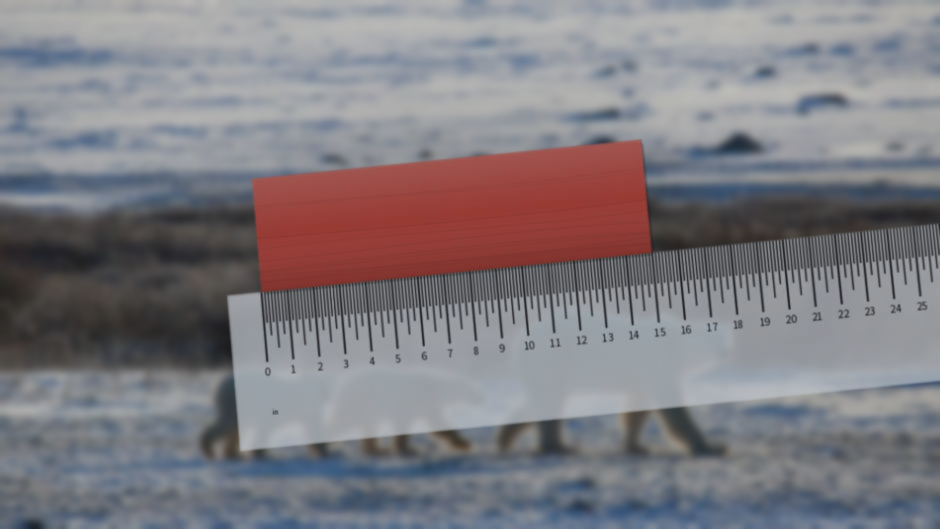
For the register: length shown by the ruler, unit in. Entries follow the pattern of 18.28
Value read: 15
